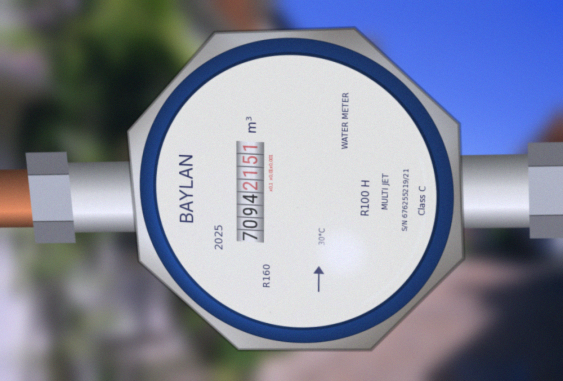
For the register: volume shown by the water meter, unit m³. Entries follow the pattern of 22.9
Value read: 7094.2151
